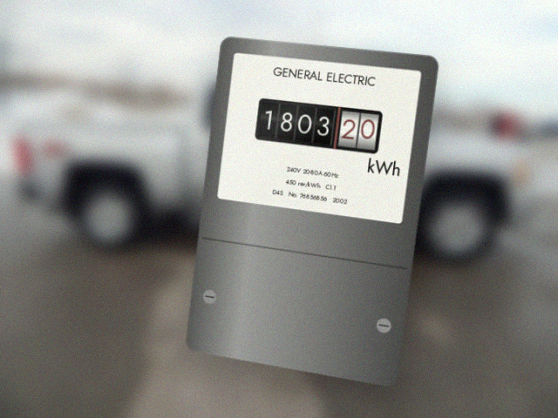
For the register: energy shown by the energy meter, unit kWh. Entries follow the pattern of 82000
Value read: 1803.20
